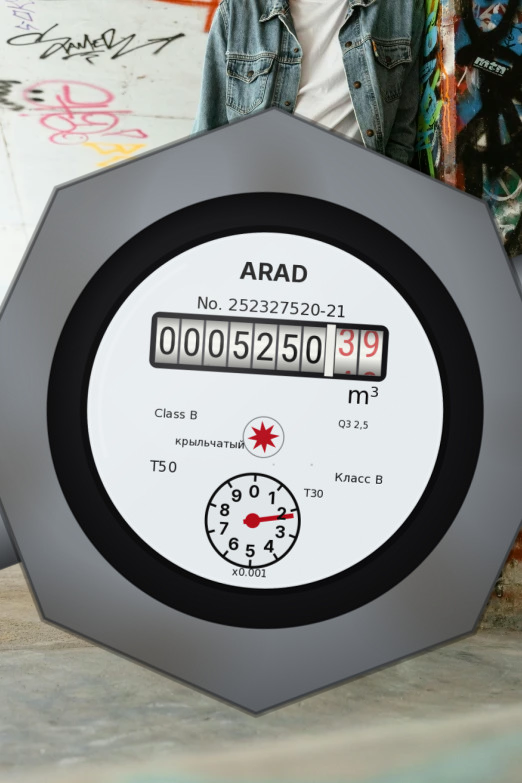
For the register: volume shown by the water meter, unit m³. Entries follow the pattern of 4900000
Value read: 5250.392
